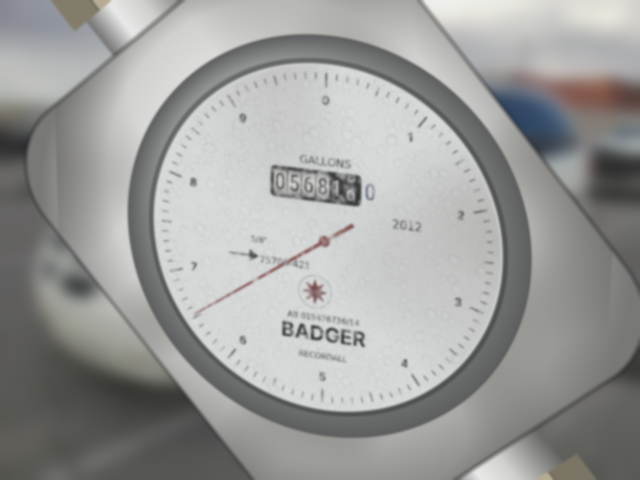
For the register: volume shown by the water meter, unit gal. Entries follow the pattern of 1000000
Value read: 568186.5
